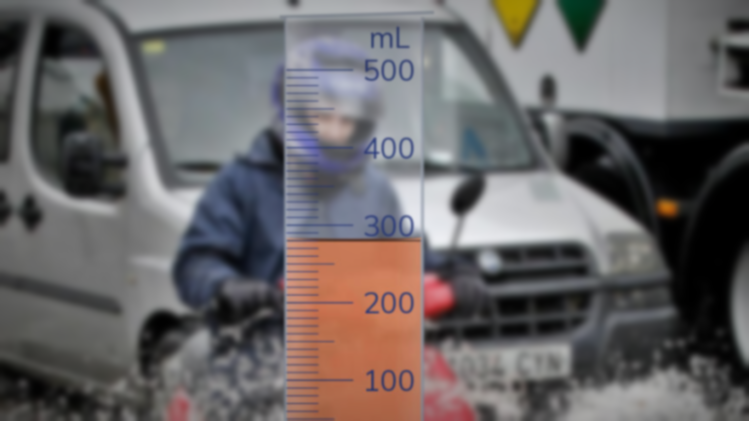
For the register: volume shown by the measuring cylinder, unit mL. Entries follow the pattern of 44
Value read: 280
